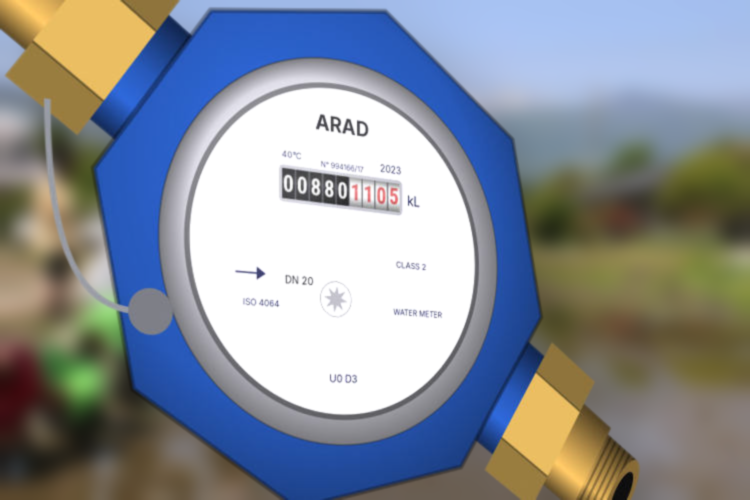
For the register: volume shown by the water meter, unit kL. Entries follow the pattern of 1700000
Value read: 880.1105
